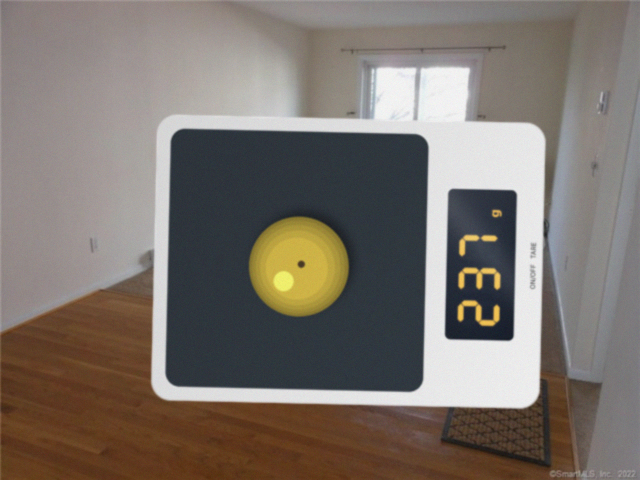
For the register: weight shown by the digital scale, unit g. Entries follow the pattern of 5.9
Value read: 237
